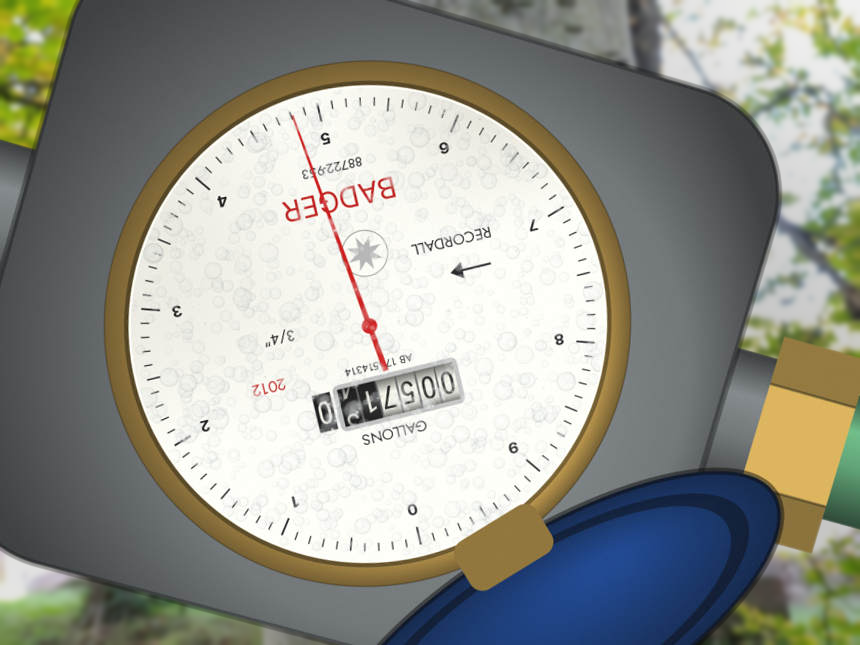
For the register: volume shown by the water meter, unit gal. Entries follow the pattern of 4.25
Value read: 57134.8
